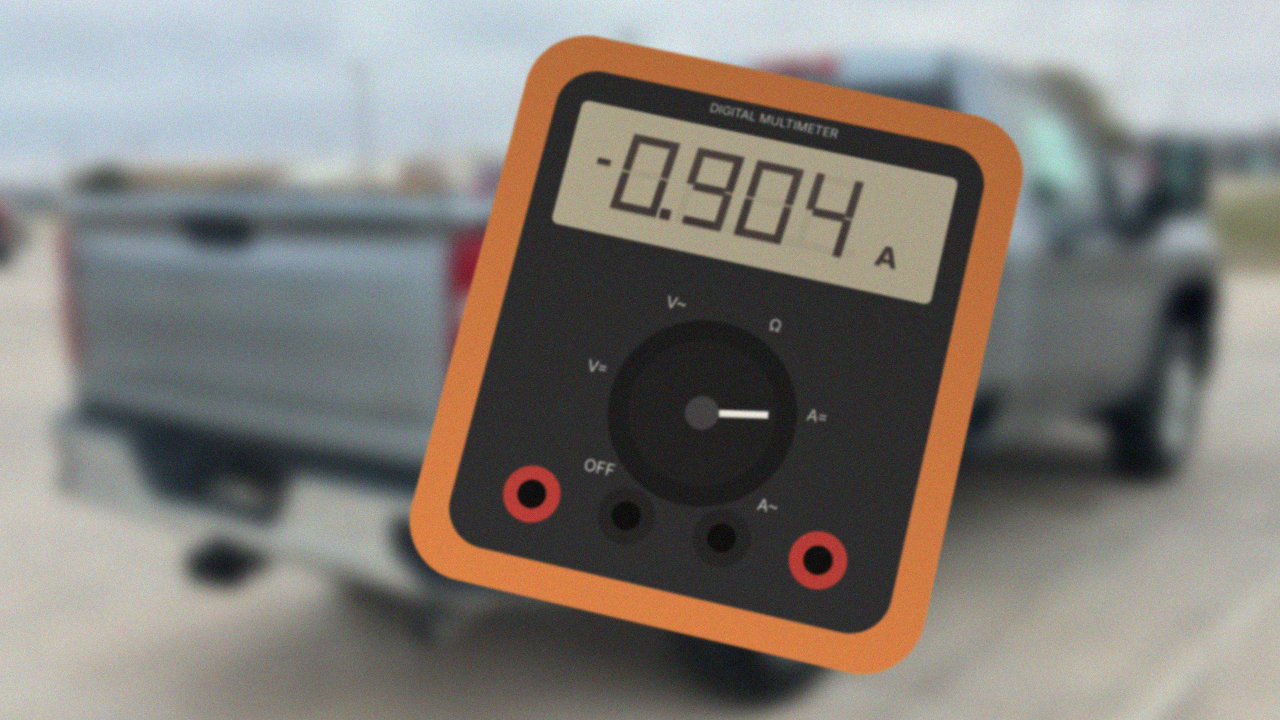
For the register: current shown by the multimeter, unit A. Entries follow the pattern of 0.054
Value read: -0.904
